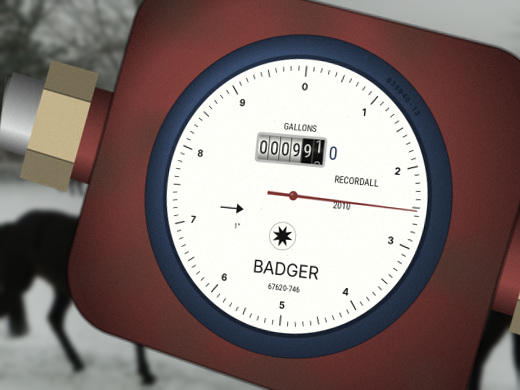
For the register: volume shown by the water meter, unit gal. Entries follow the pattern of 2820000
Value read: 9912.5
